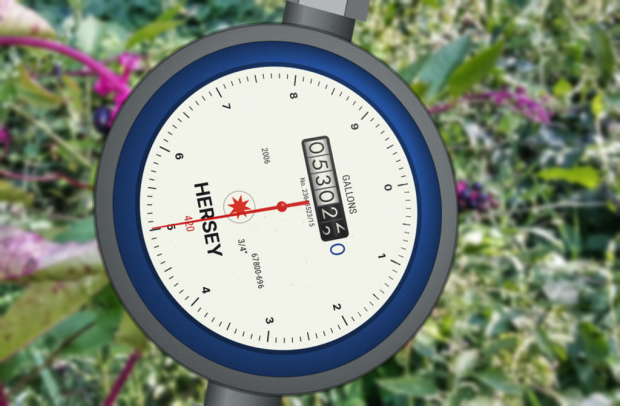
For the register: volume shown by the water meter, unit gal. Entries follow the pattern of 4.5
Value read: 530225.0
